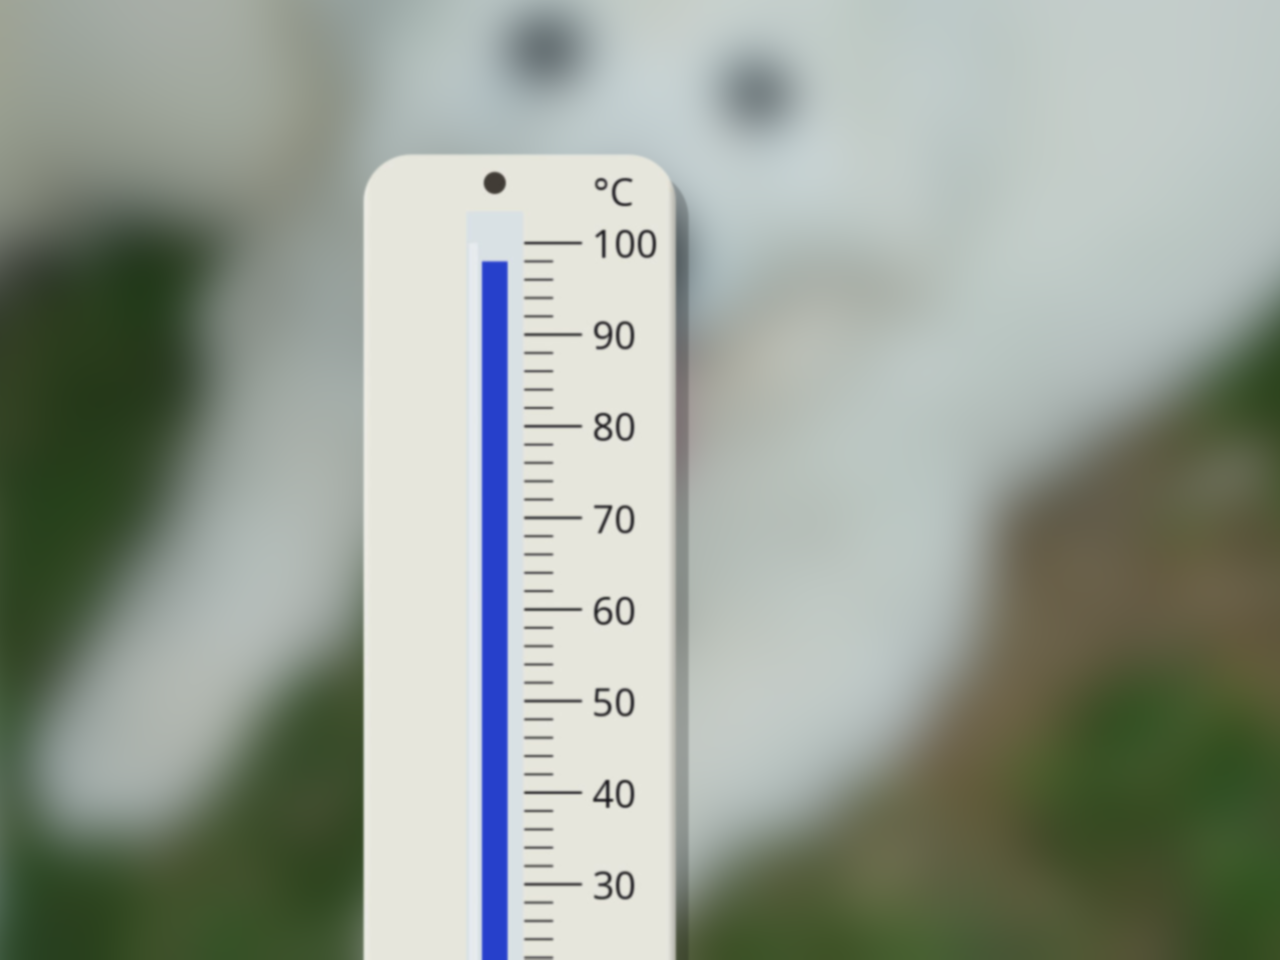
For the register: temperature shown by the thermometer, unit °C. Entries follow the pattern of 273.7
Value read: 98
